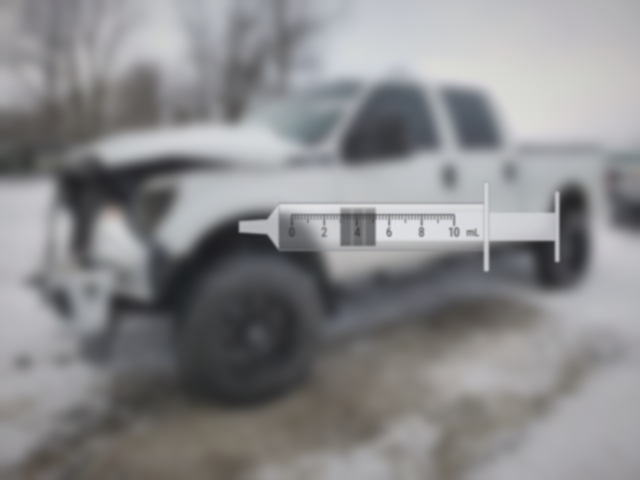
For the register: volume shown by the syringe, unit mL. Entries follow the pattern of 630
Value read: 3
